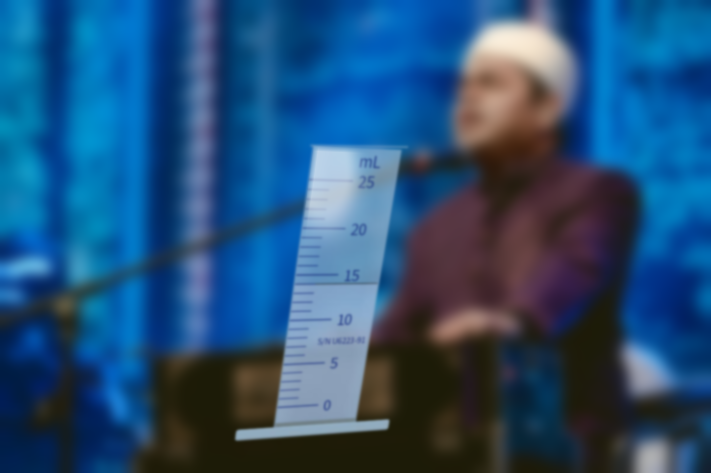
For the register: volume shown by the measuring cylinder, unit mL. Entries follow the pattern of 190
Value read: 14
